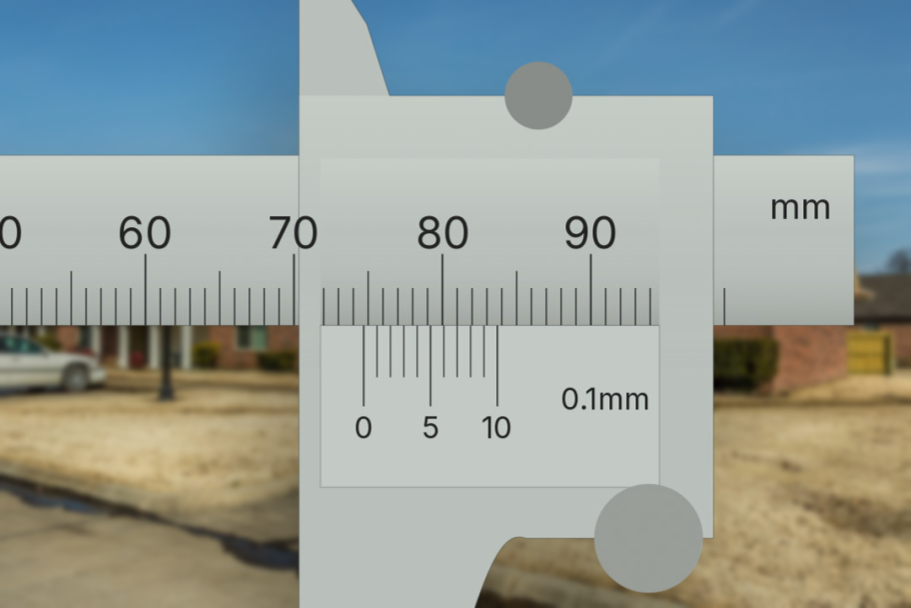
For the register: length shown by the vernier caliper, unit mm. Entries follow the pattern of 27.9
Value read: 74.7
